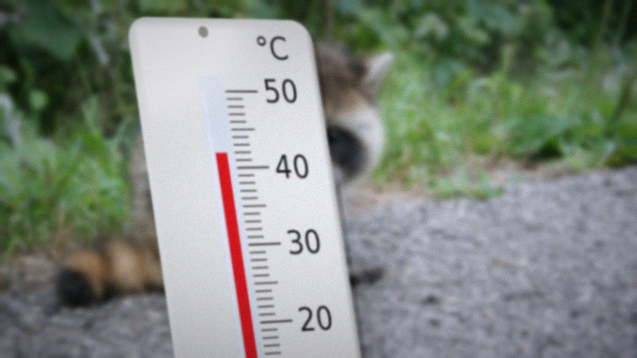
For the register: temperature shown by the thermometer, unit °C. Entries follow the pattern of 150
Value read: 42
